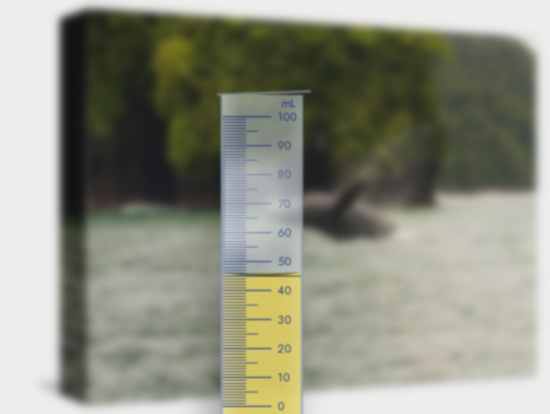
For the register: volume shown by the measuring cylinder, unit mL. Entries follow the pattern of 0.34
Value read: 45
